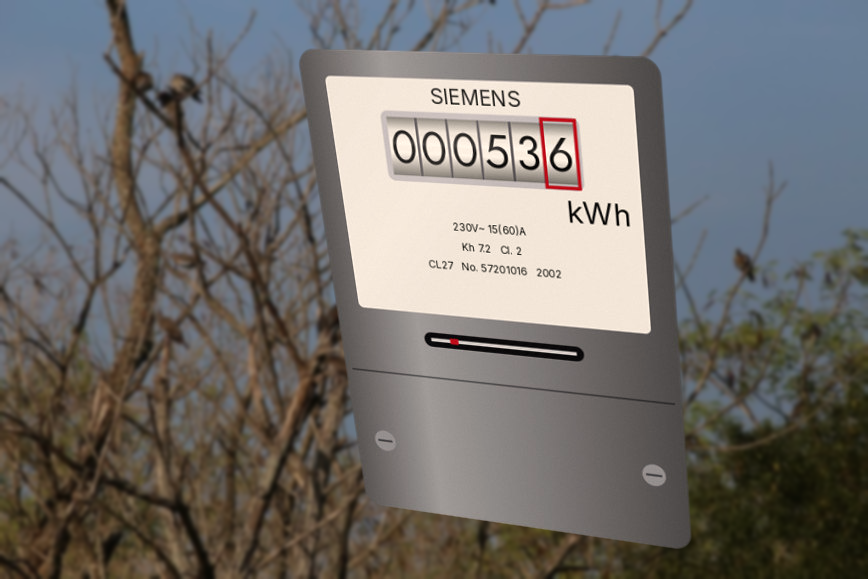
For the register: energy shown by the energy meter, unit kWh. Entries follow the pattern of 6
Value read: 53.6
